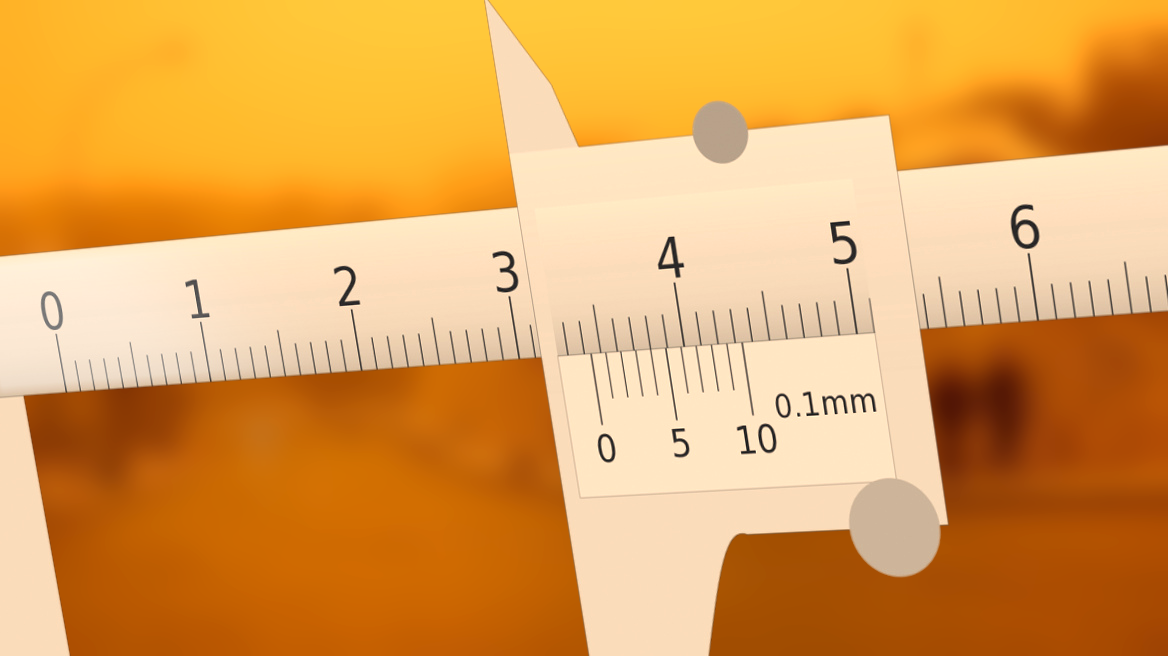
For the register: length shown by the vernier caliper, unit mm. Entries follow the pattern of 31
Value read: 34.4
